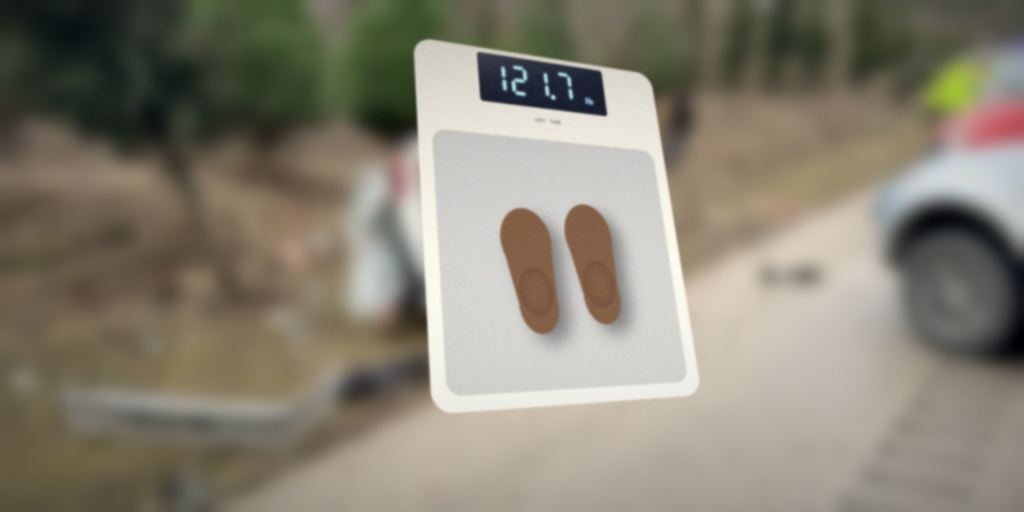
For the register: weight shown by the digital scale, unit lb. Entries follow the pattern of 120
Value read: 121.7
